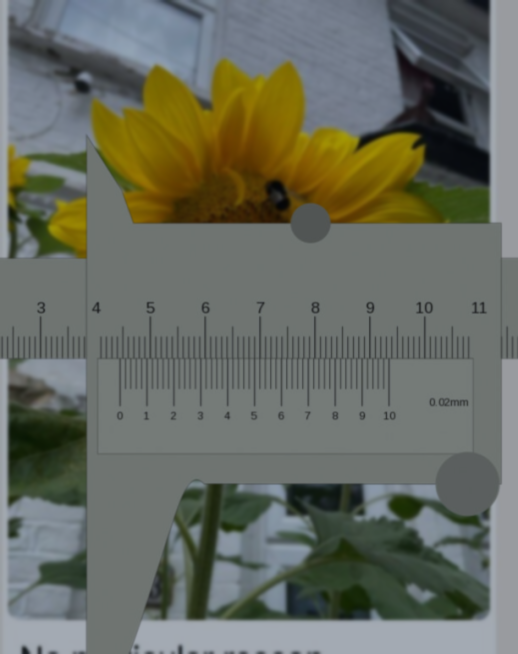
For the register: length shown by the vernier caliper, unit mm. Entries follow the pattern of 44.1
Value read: 44.5
